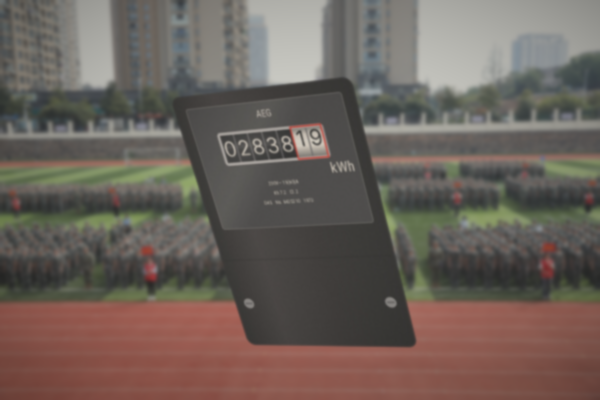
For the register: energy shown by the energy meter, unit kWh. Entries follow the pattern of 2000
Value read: 2838.19
